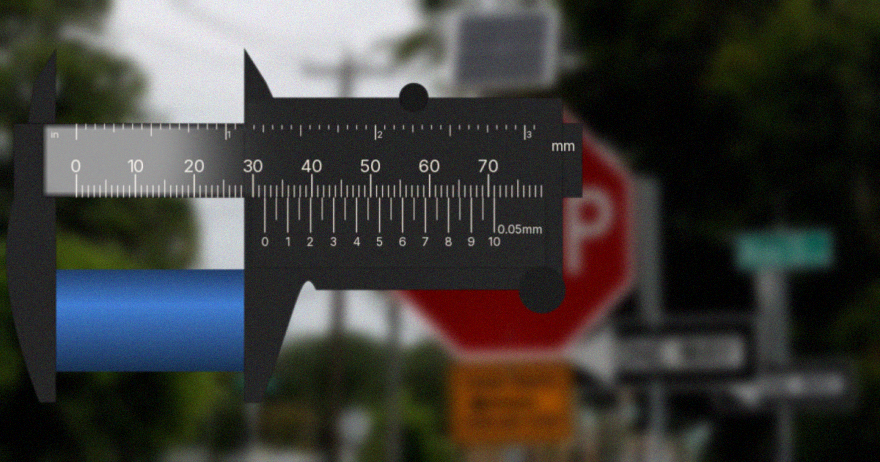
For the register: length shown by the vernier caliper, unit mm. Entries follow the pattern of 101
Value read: 32.0
